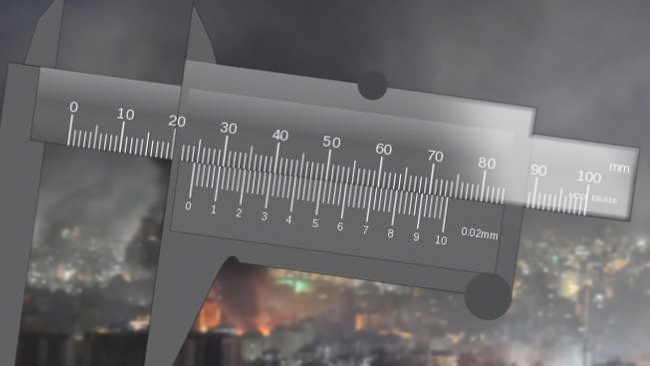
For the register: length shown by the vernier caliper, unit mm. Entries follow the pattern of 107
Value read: 24.5
